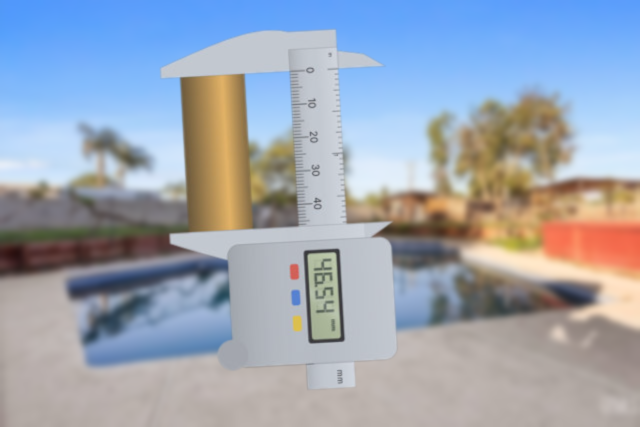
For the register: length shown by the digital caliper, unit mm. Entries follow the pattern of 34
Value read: 46.54
